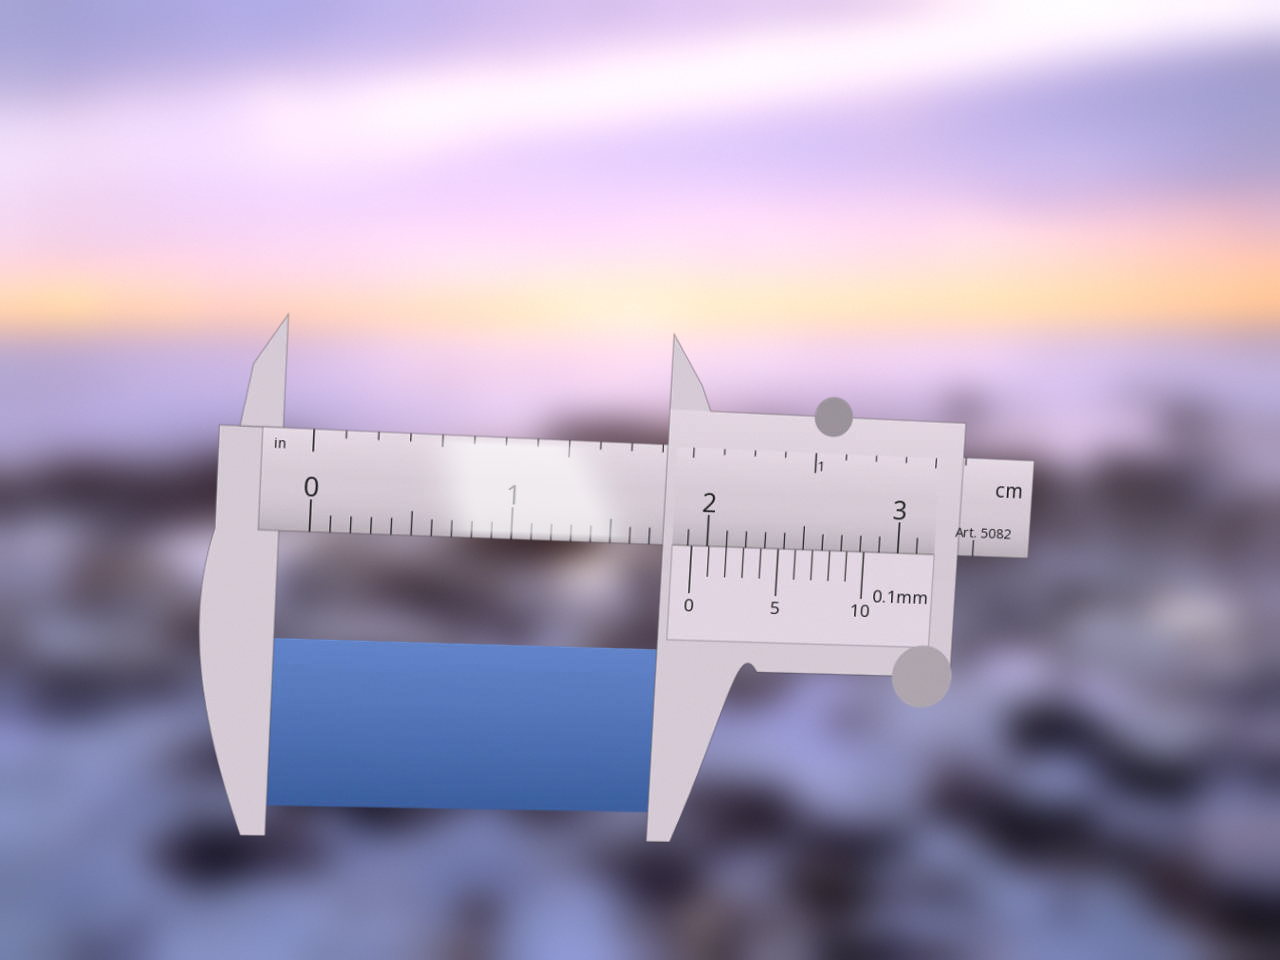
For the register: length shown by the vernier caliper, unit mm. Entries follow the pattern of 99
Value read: 19.2
